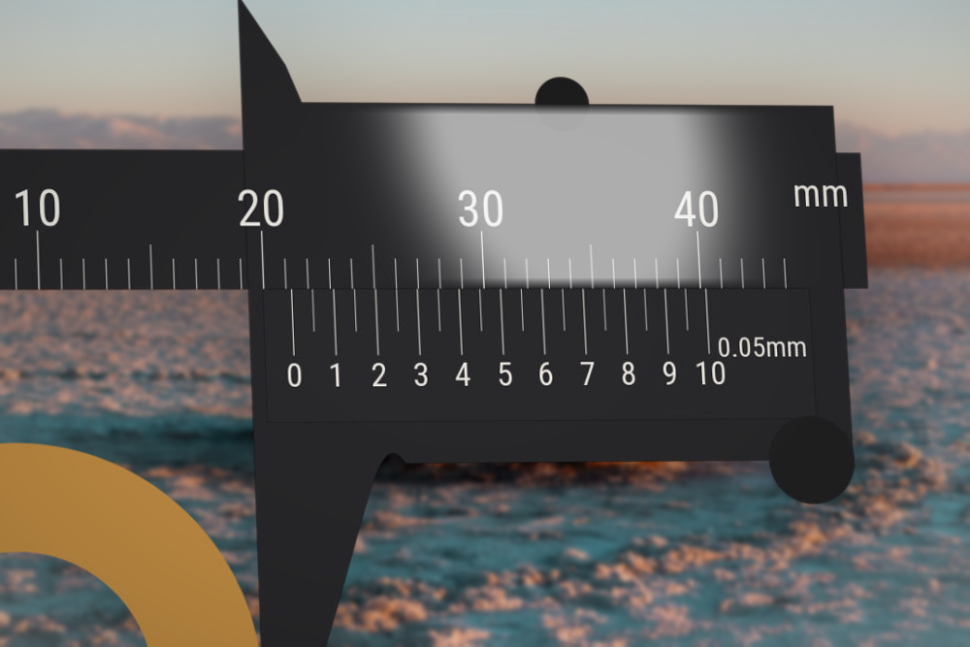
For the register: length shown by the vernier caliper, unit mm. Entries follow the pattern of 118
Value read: 21.25
